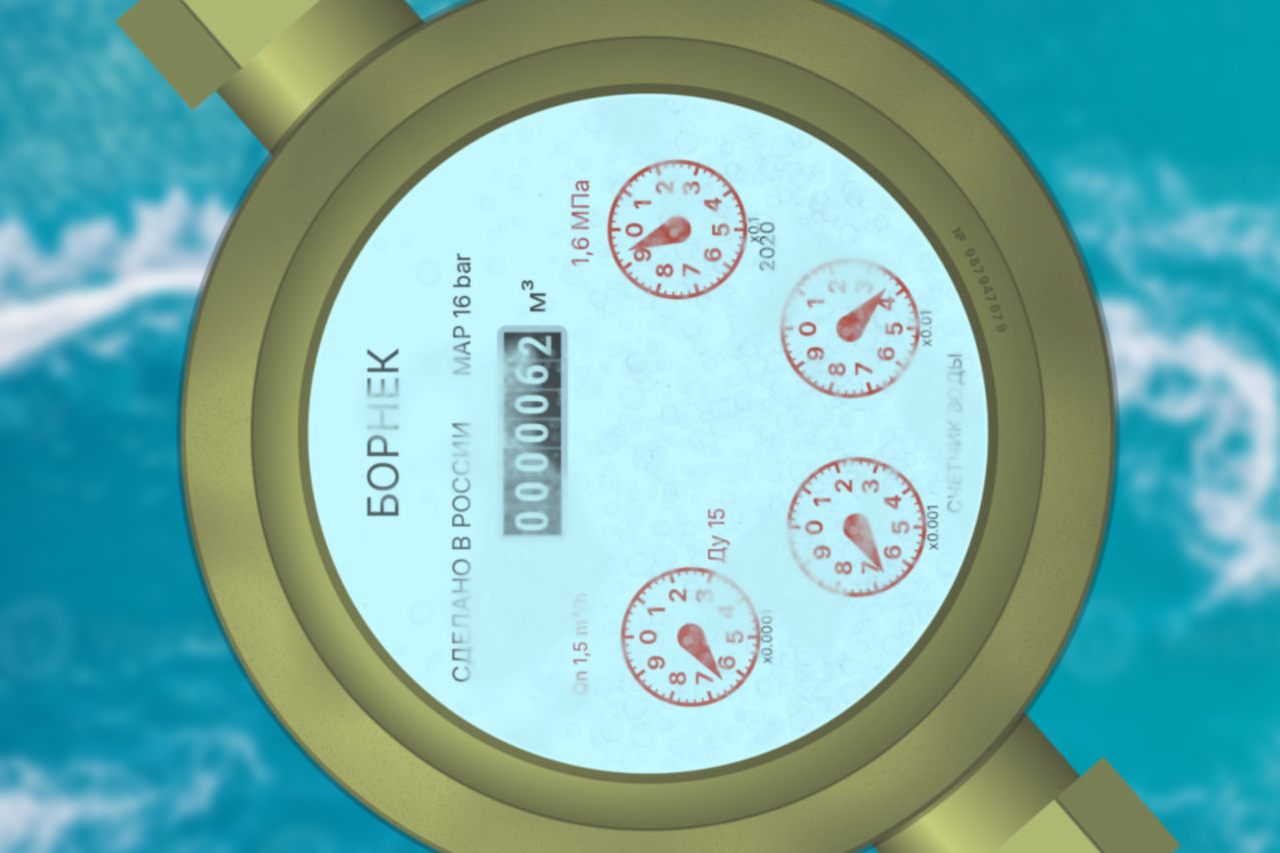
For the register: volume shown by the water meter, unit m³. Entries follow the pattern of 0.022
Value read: 61.9366
